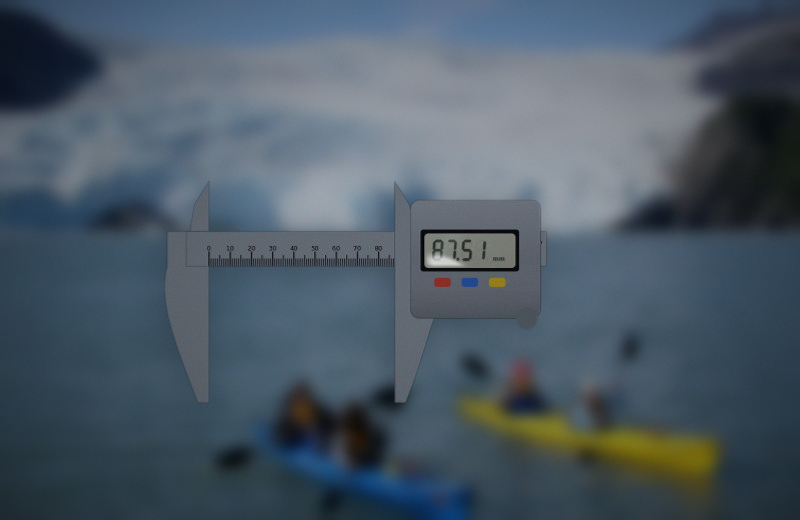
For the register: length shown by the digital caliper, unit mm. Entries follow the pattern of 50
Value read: 87.51
